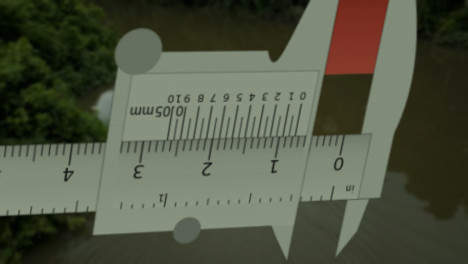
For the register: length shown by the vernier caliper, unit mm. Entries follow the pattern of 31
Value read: 7.6
